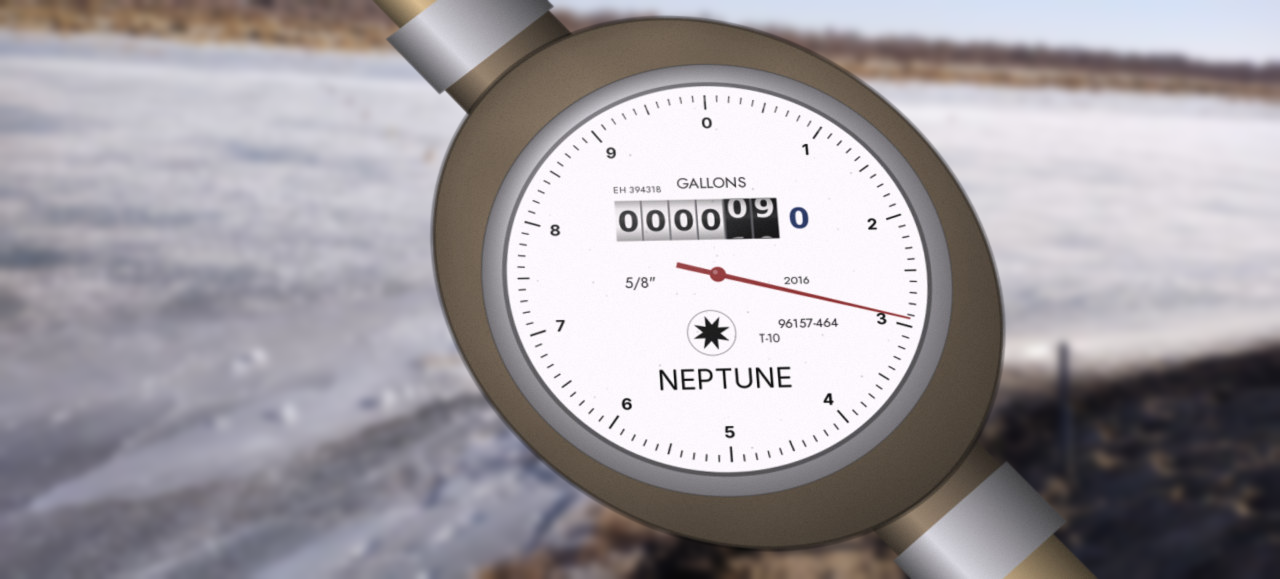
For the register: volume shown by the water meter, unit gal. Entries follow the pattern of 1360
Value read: 92.9
